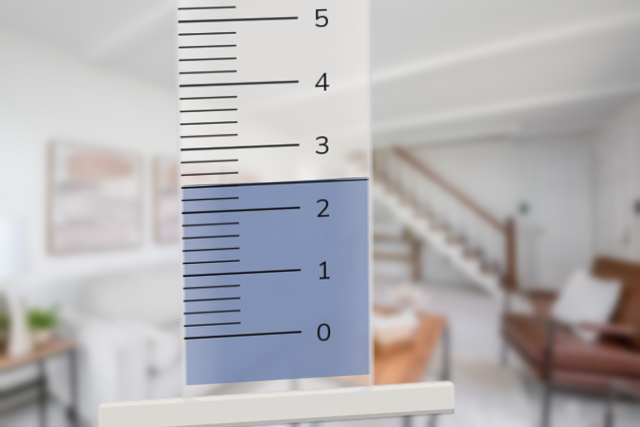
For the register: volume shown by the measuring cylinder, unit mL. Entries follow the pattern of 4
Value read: 2.4
